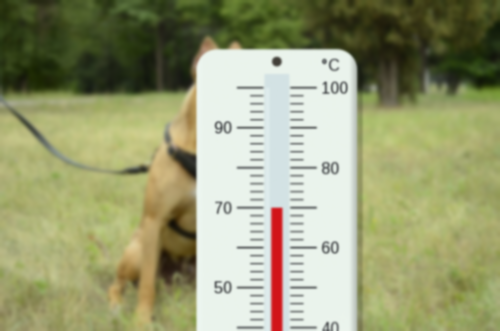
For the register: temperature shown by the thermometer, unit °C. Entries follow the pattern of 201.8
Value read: 70
